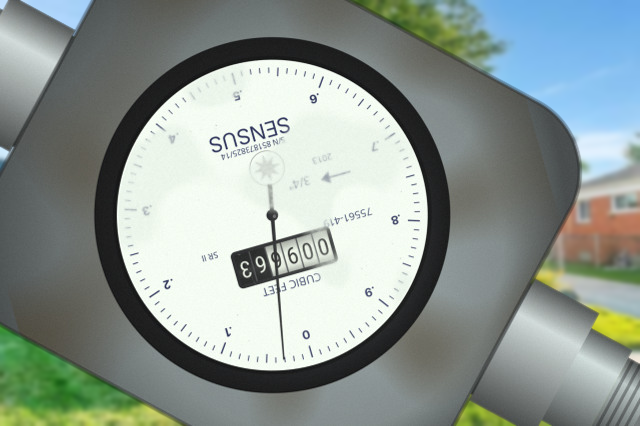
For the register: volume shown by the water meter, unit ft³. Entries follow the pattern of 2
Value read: 9663.03
